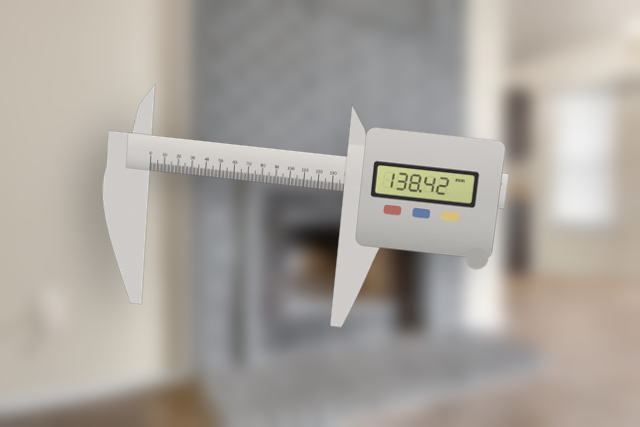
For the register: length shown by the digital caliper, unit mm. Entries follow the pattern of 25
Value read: 138.42
